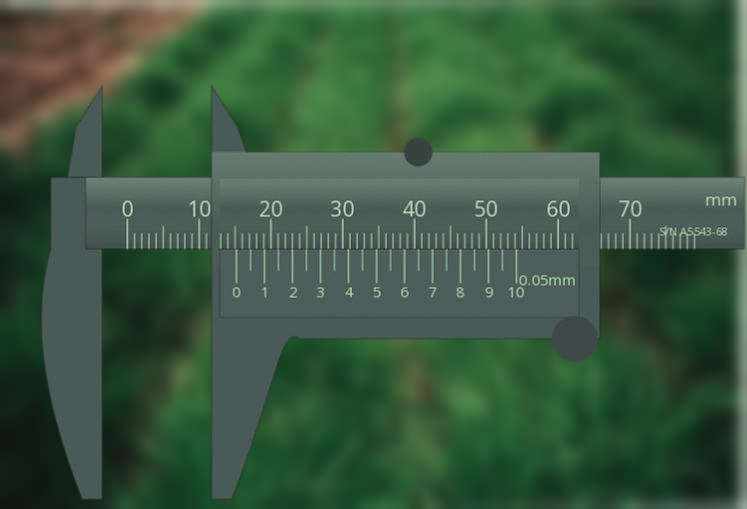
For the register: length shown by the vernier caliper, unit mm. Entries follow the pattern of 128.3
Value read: 15.2
